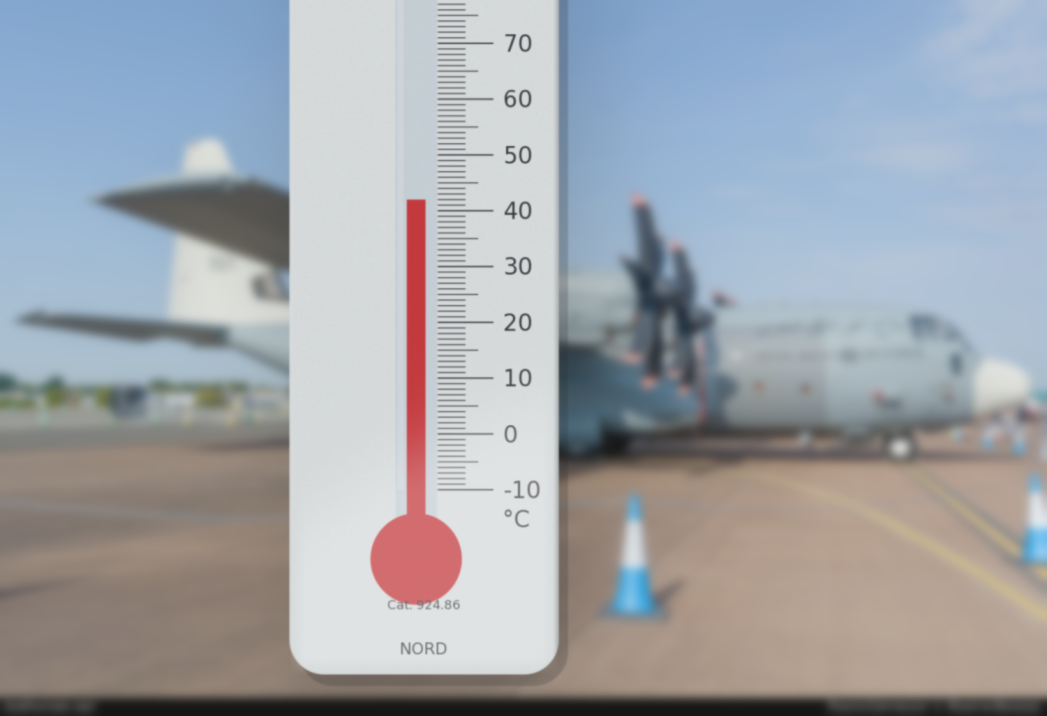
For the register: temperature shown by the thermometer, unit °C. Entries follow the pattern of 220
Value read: 42
